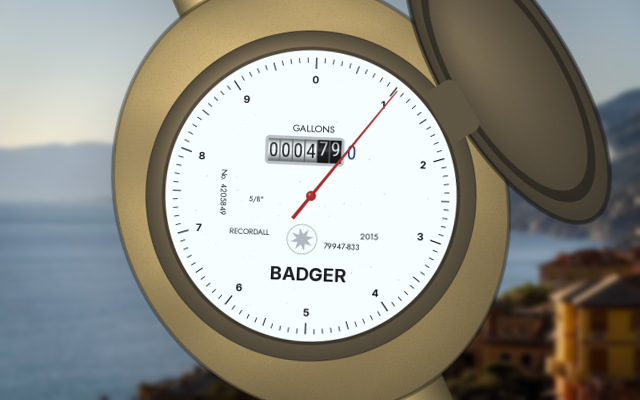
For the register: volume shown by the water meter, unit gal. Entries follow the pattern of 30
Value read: 4791.0
